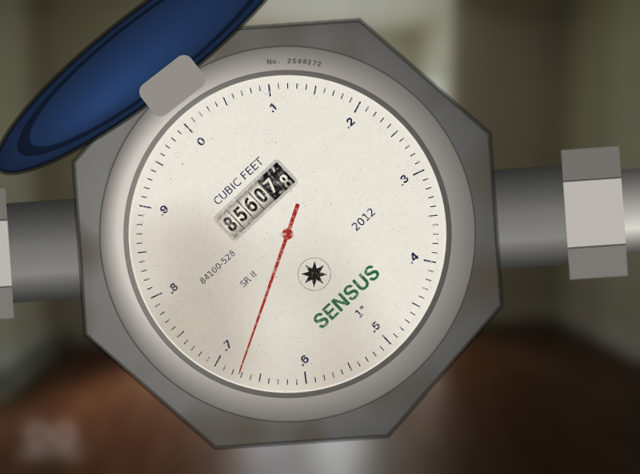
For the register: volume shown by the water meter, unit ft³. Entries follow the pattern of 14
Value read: 856077.67
